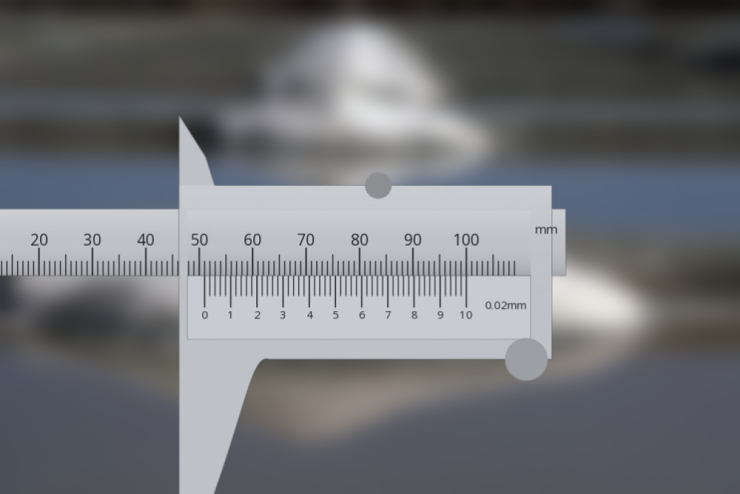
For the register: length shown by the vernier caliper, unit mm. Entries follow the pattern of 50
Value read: 51.0
